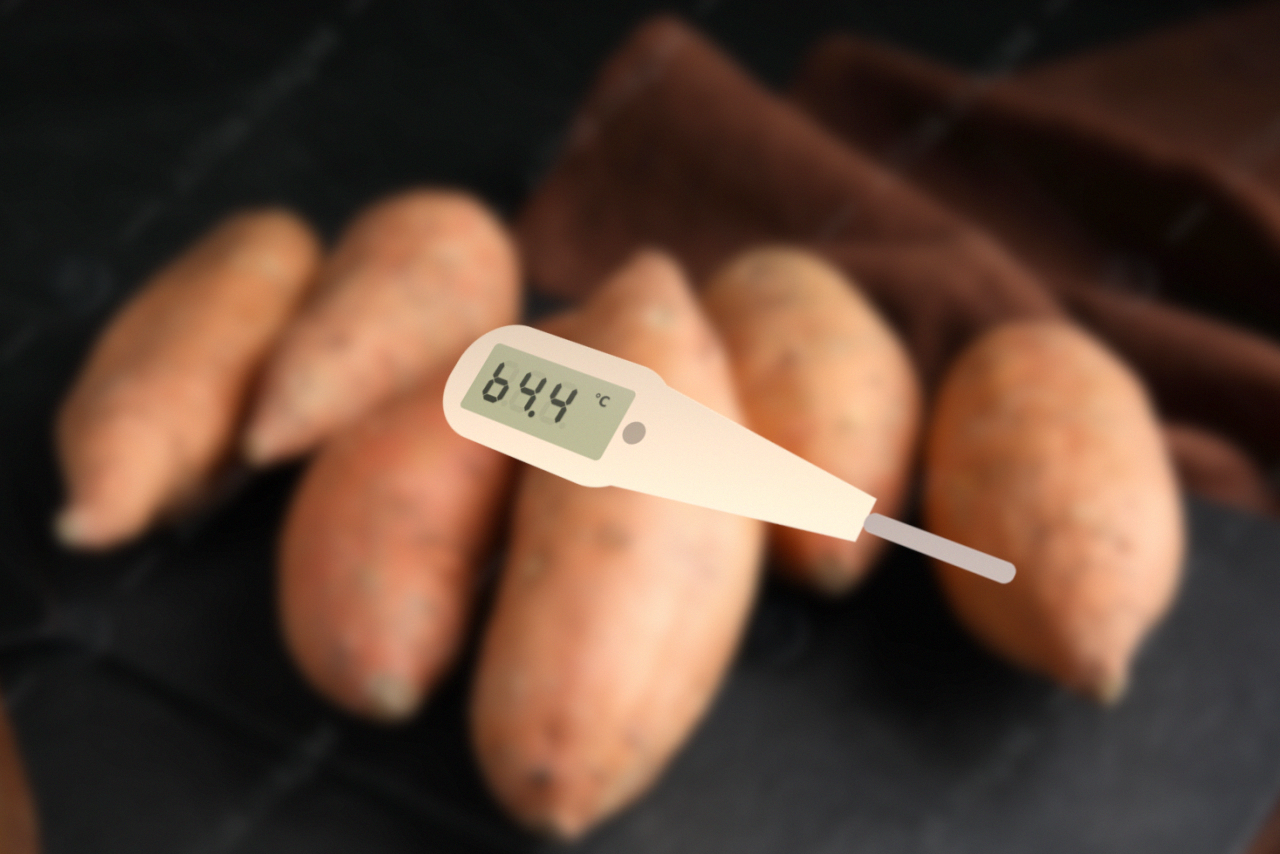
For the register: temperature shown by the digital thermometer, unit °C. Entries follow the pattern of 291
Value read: 64.4
